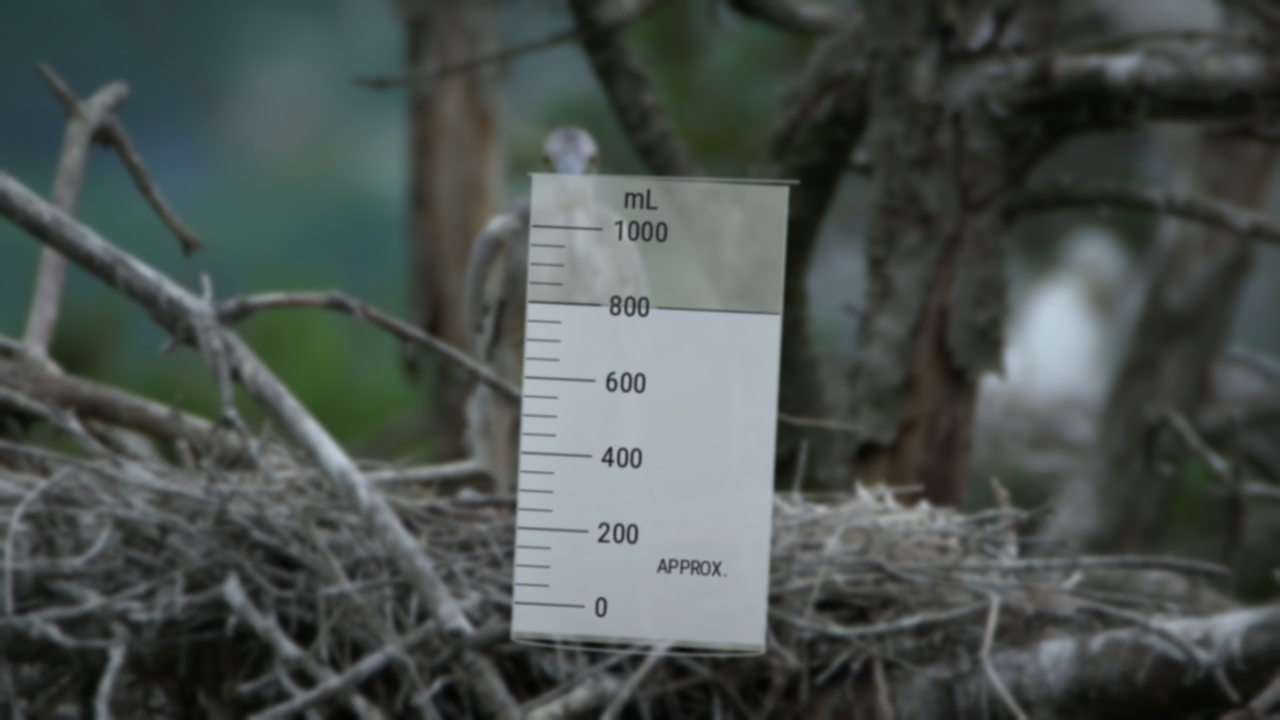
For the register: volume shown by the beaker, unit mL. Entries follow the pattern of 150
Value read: 800
